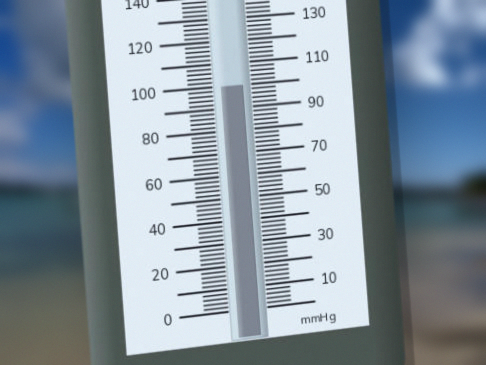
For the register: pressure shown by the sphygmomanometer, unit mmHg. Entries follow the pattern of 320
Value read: 100
